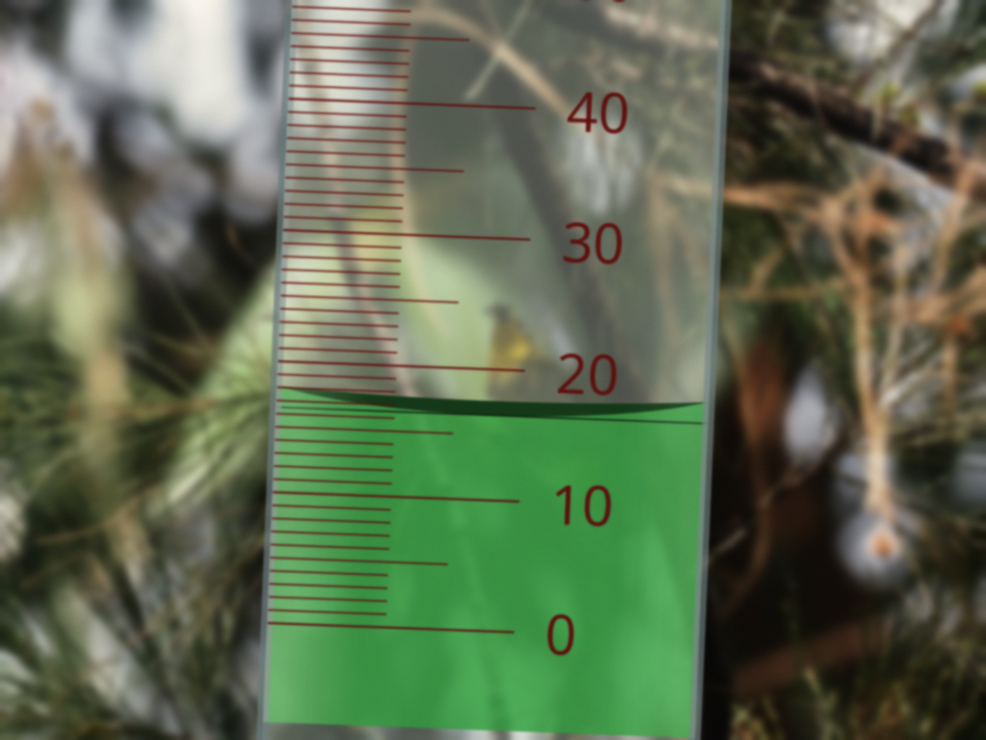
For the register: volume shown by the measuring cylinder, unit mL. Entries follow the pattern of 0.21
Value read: 16.5
